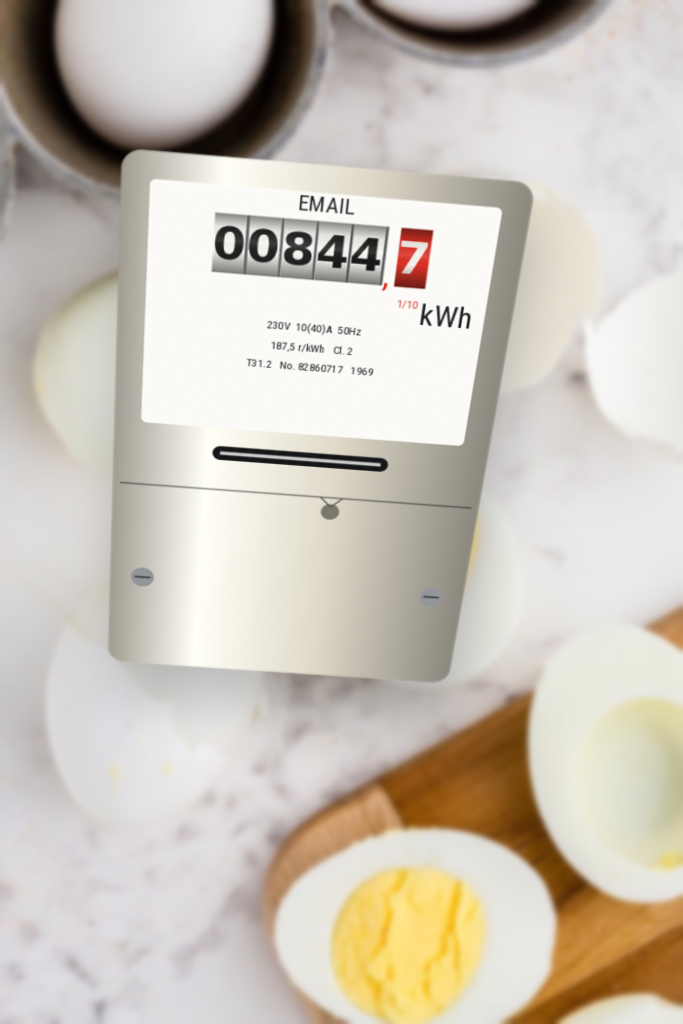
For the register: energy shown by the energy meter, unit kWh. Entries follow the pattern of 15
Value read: 844.7
